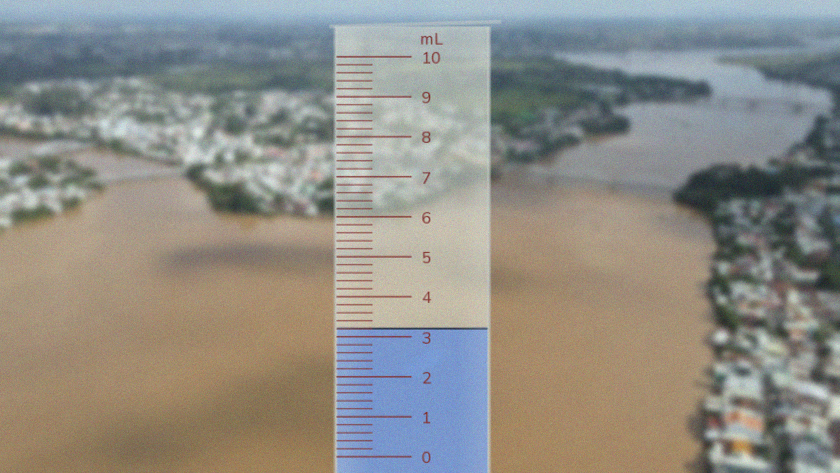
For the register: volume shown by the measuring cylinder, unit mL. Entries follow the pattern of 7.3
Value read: 3.2
